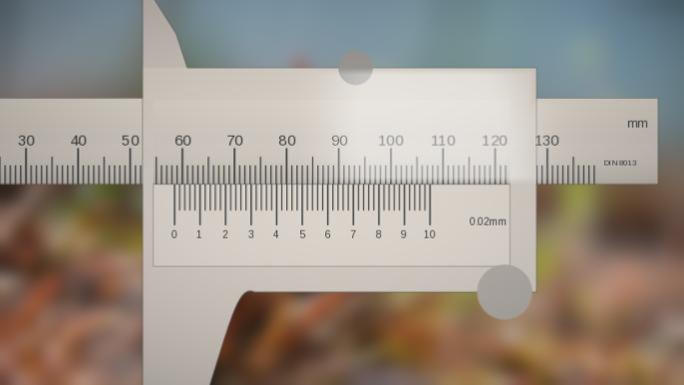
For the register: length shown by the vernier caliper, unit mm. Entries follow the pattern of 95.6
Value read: 58.5
